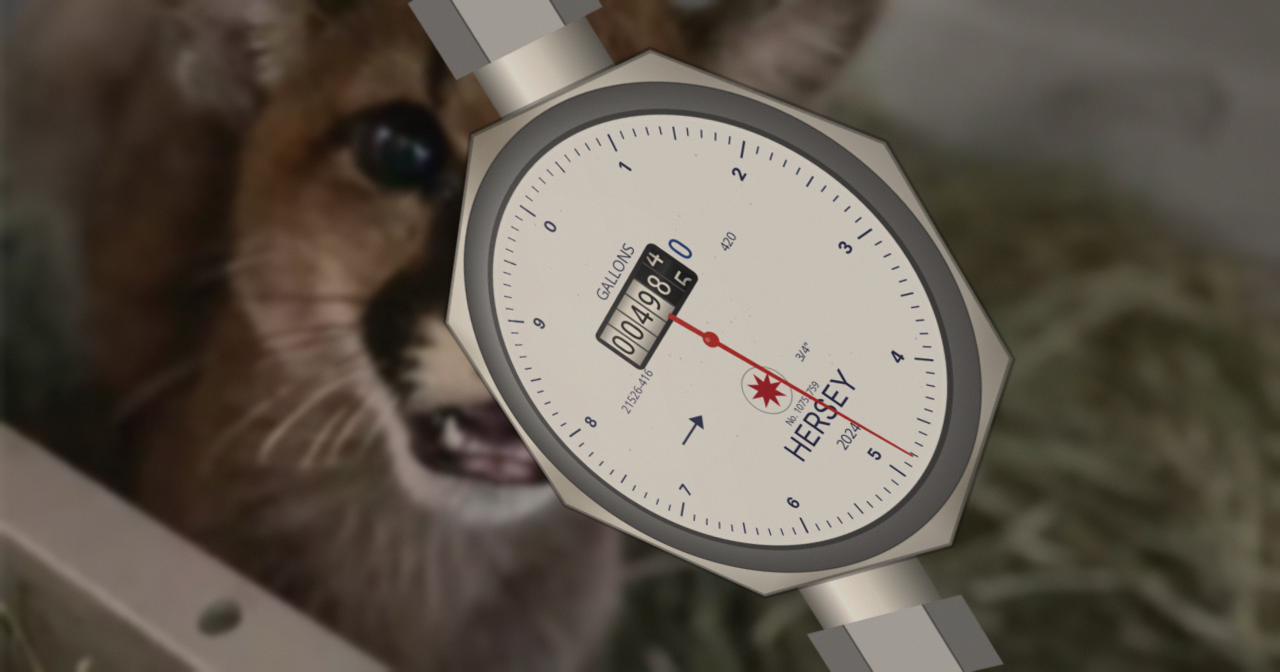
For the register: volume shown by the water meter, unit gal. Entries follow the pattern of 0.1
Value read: 49844.8
